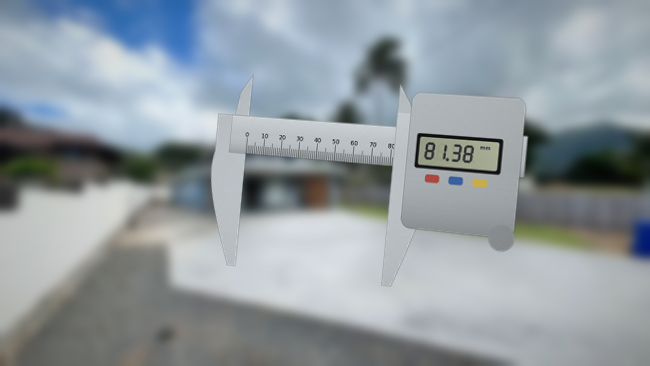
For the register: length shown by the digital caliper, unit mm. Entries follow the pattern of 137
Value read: 81.38
